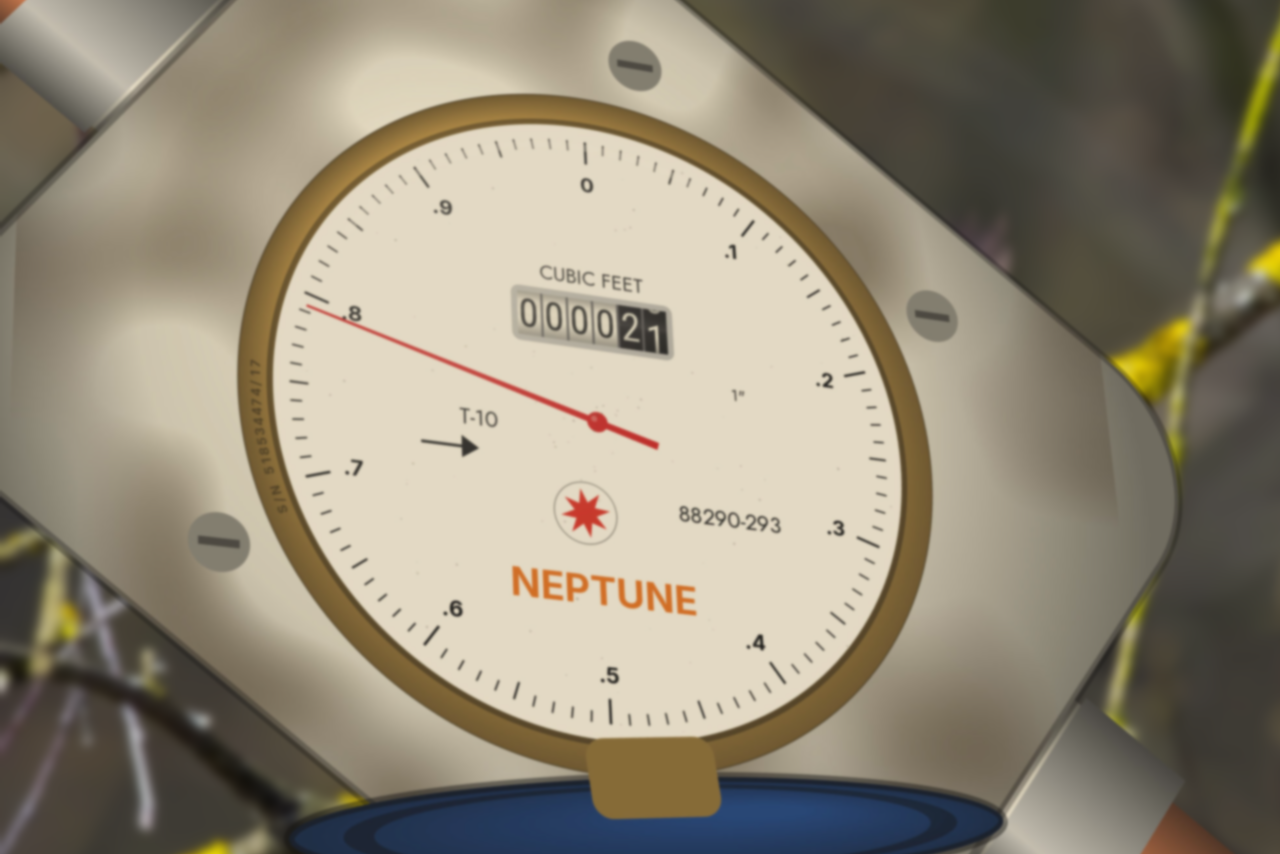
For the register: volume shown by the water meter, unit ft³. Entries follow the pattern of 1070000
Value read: 20.79
